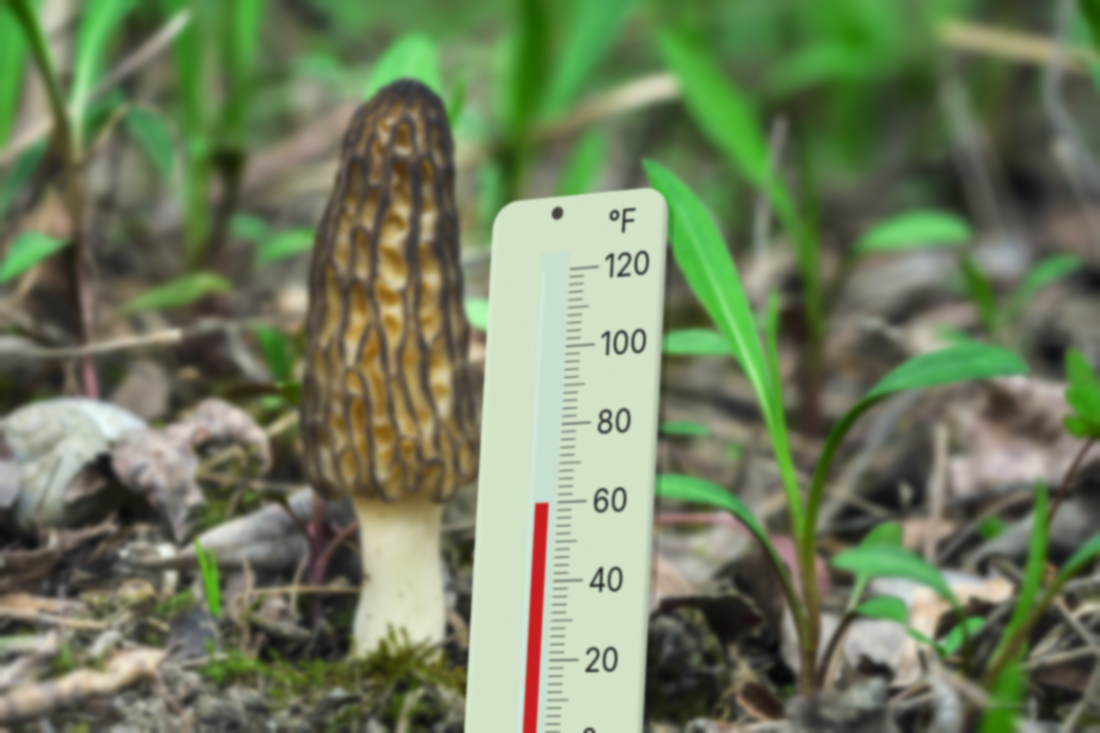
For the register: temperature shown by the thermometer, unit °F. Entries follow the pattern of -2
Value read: 60
